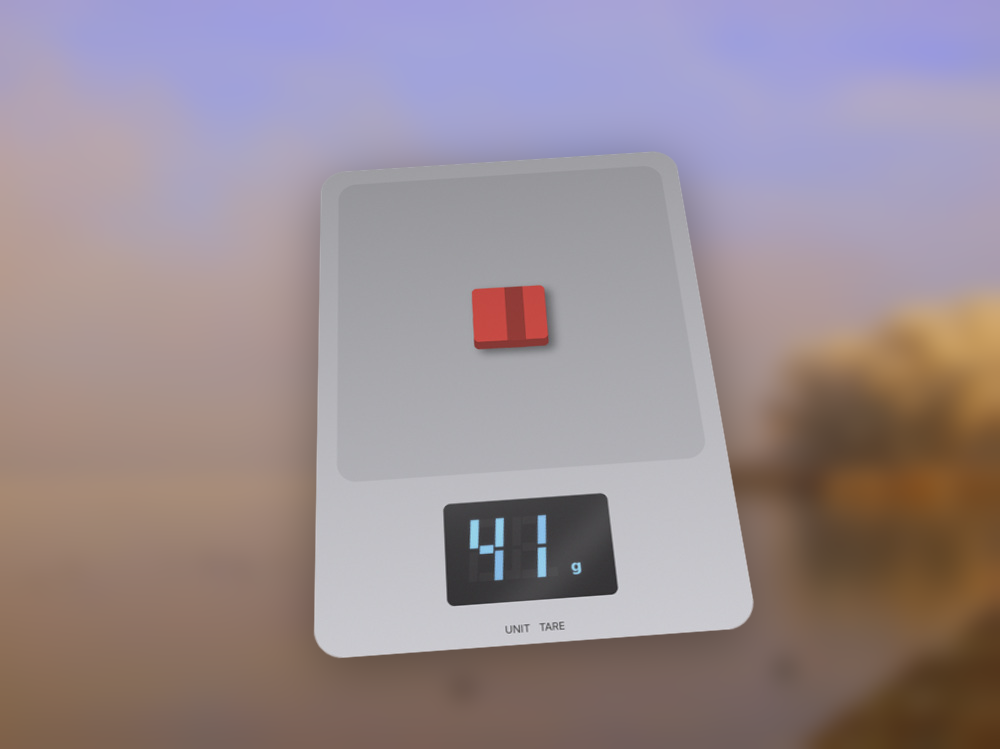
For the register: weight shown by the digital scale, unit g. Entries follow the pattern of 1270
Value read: 41
